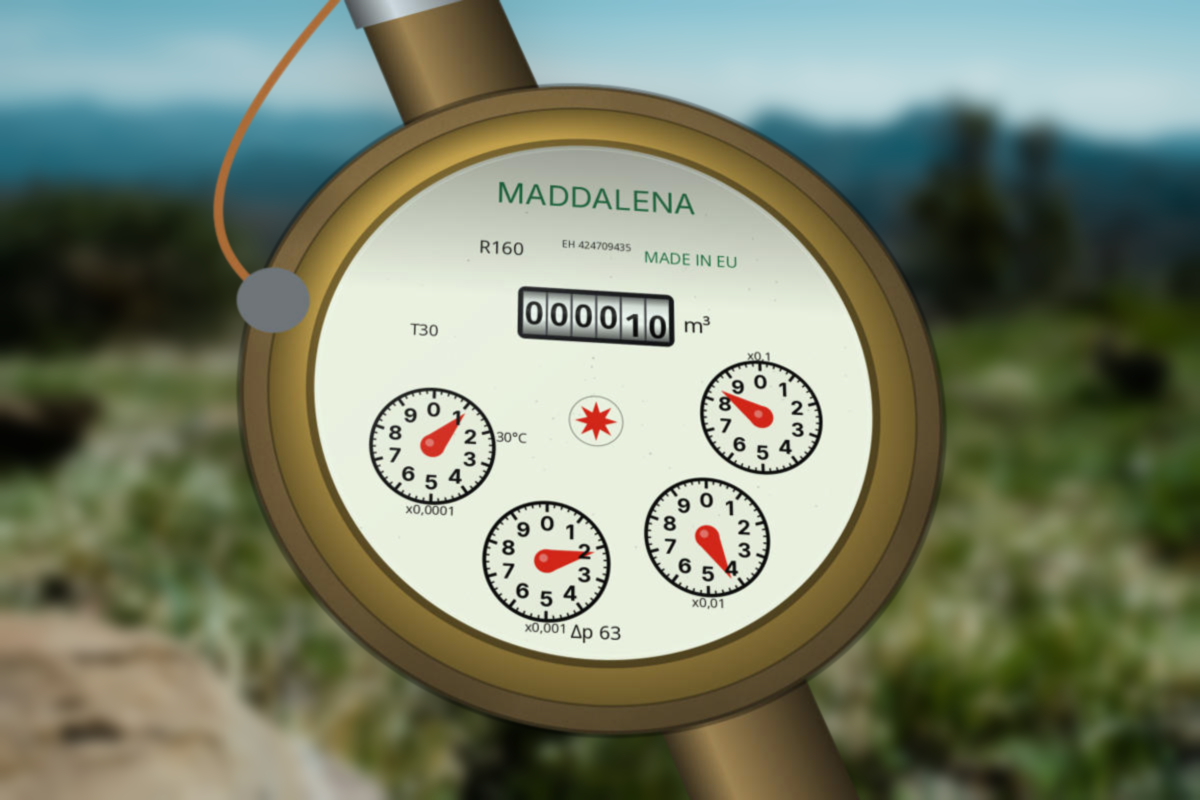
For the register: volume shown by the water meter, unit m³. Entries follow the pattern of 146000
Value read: 9.8421
